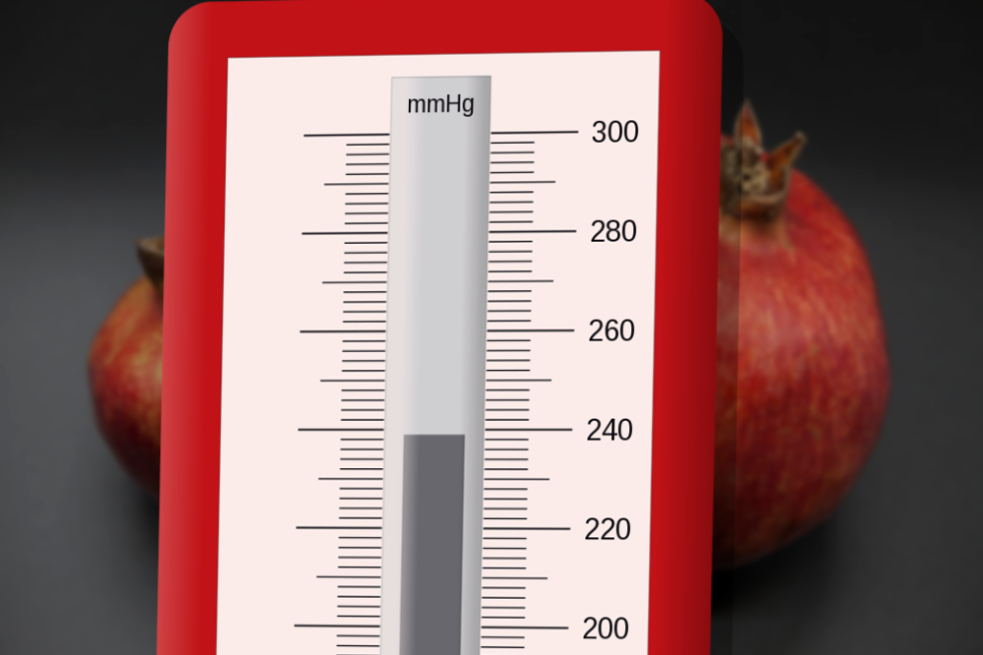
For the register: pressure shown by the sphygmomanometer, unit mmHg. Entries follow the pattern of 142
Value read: 239
